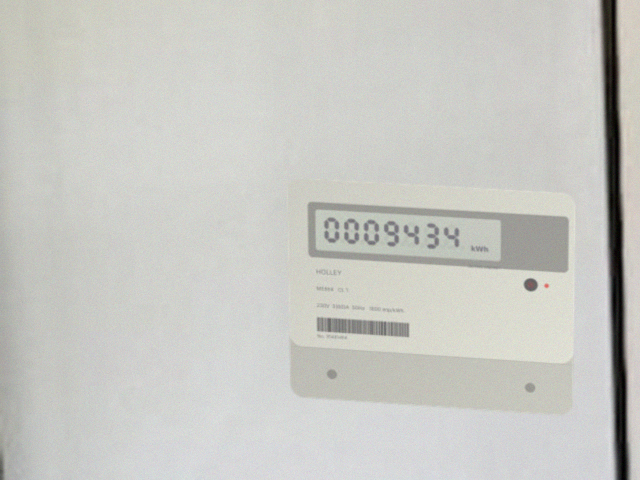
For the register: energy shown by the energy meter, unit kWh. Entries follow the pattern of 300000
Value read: 9434
